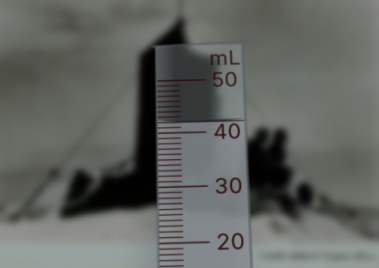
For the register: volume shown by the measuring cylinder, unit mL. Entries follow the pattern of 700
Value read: 42
